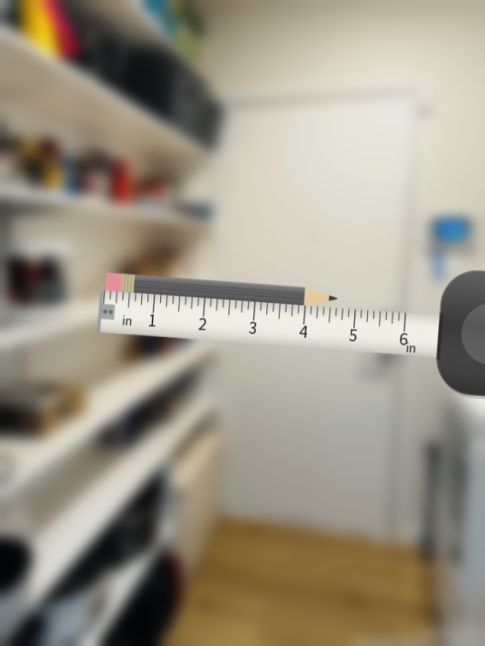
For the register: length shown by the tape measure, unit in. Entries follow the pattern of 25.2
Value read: 4.625
